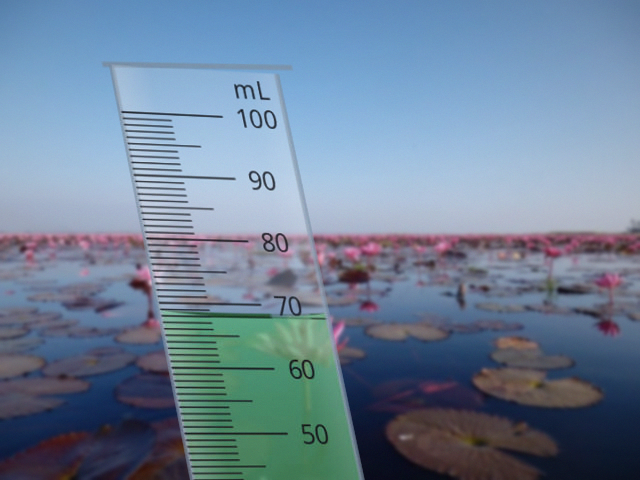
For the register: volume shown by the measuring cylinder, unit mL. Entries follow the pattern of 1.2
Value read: 68
